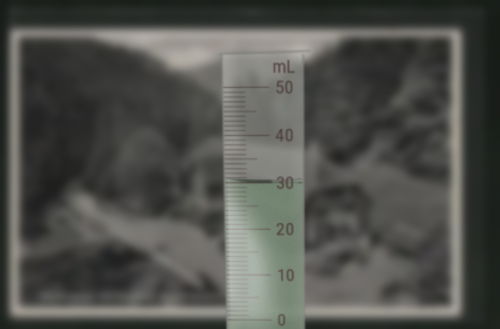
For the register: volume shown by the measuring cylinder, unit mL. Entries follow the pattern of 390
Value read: 30
